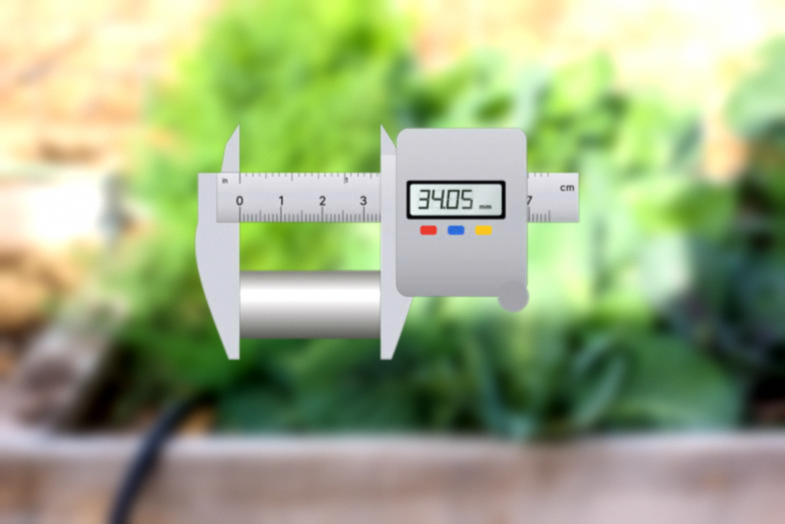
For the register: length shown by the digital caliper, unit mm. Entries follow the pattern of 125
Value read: 34.05
